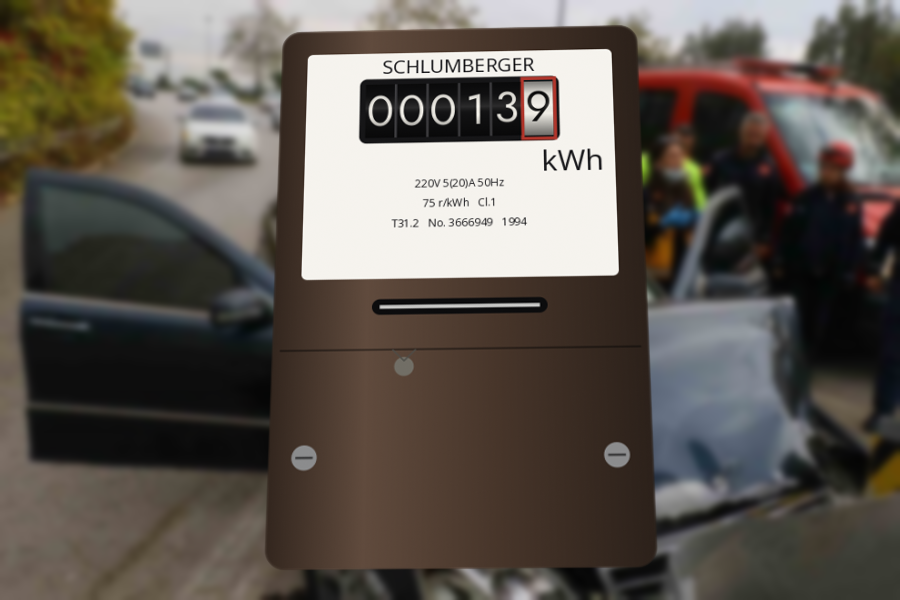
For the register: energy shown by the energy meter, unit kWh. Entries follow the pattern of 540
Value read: 13.9
